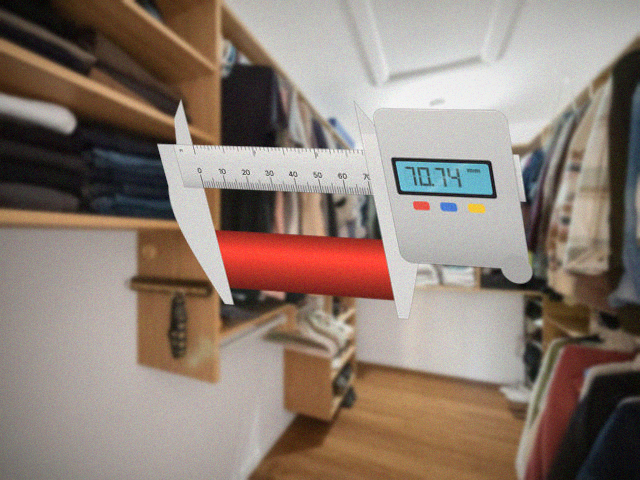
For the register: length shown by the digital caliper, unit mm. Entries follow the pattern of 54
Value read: 70.74
